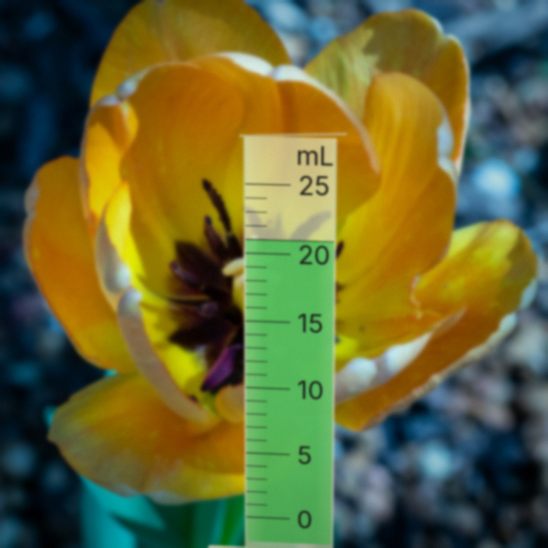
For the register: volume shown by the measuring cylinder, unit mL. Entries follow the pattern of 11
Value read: 21
